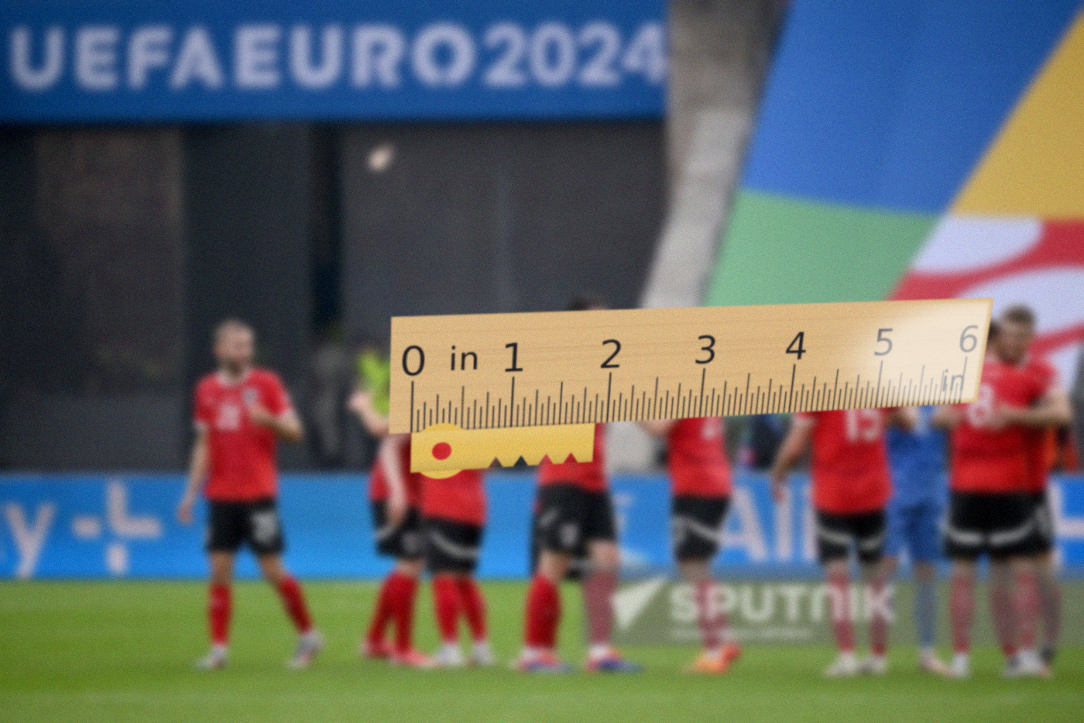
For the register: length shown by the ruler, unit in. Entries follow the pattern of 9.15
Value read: 1.875
